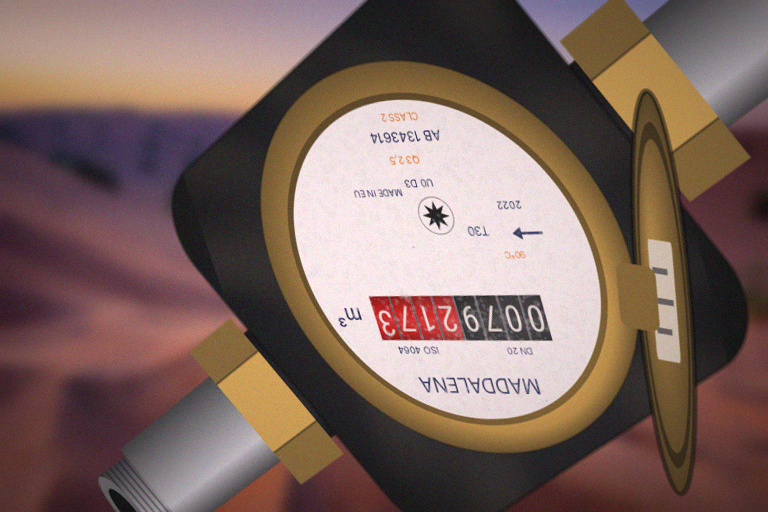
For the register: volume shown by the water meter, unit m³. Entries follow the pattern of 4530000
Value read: 79.2173
